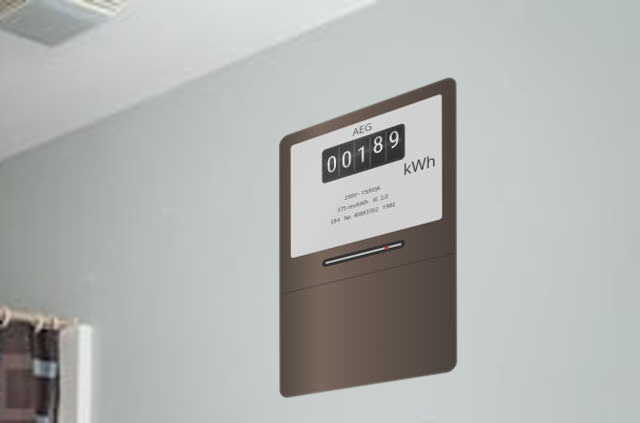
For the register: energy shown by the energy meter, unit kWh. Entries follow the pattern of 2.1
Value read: 189
